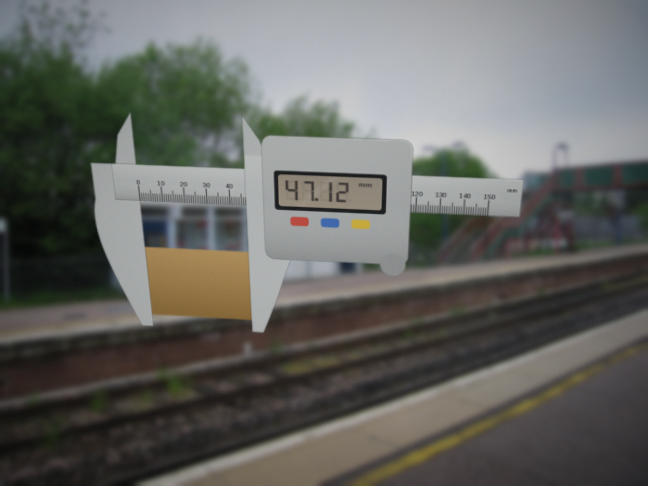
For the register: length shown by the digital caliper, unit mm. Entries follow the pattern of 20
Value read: 47.12
